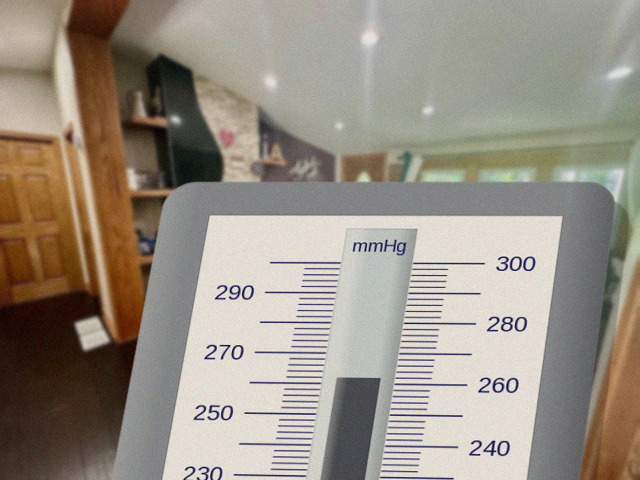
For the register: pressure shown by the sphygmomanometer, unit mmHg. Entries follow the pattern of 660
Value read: 262
